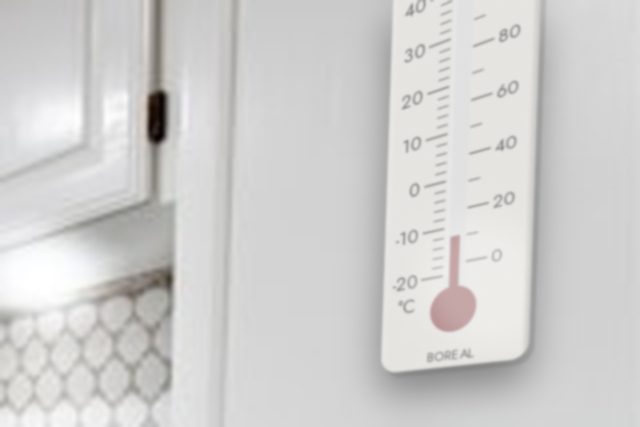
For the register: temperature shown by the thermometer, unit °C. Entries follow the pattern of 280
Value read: -12
